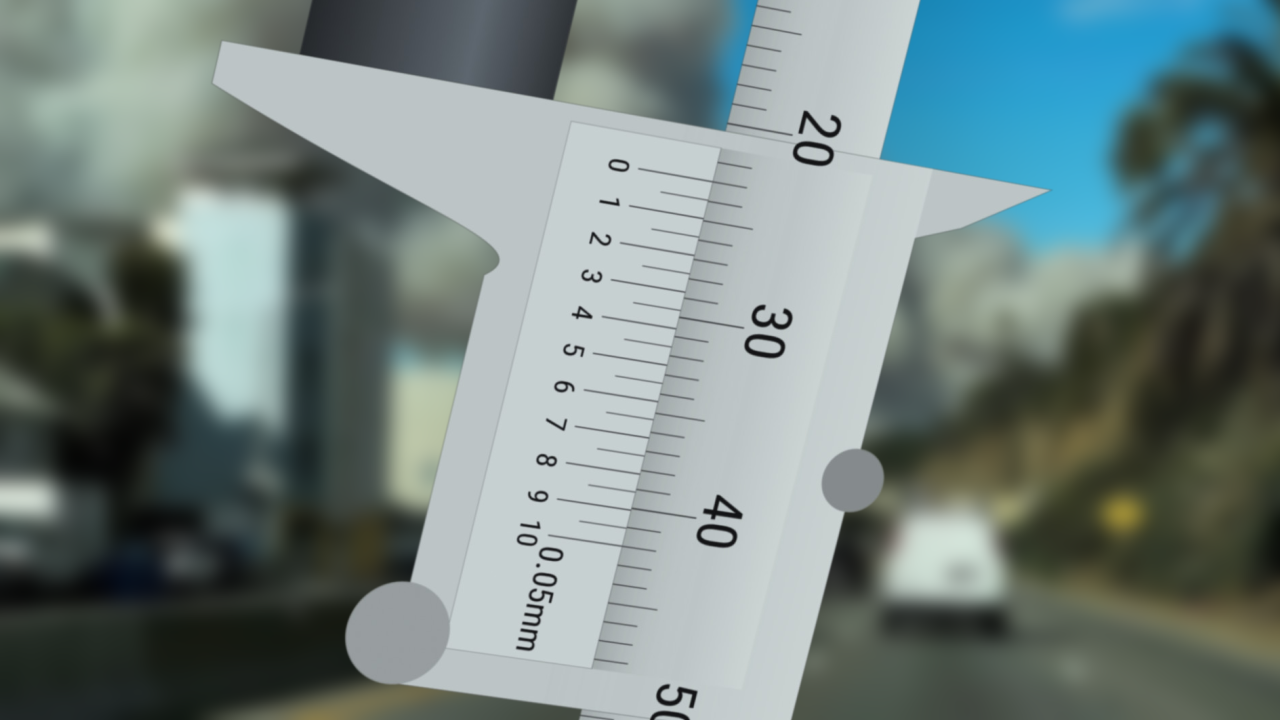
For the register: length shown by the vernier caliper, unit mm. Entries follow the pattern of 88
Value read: 23.0
